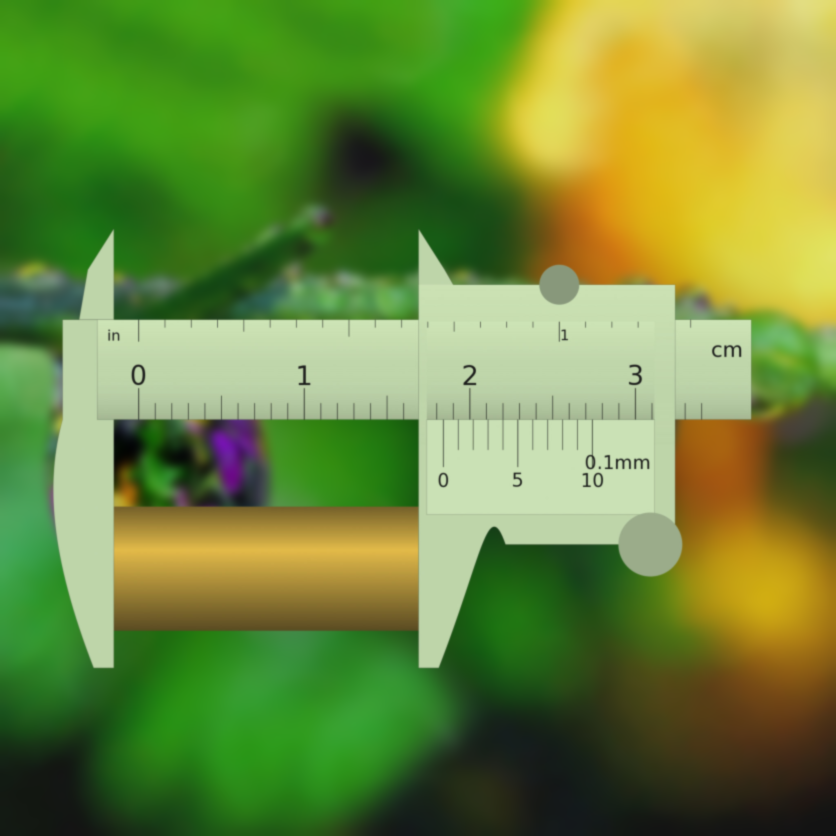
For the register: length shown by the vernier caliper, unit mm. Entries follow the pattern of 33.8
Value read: 18.4
